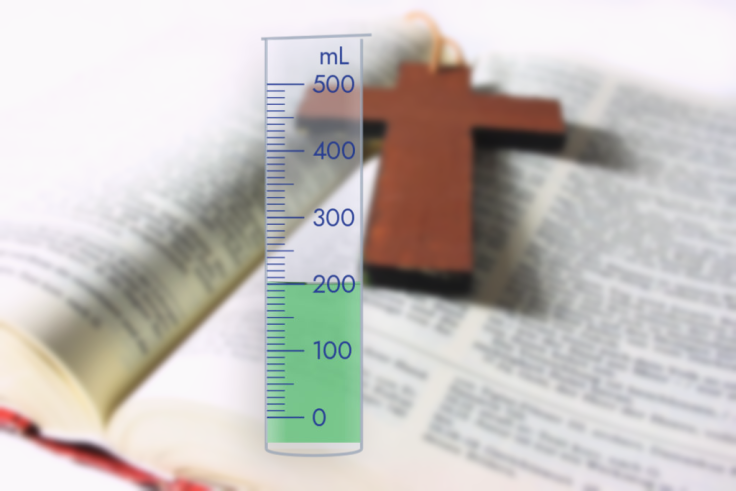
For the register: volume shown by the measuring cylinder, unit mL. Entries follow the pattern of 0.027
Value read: 200
